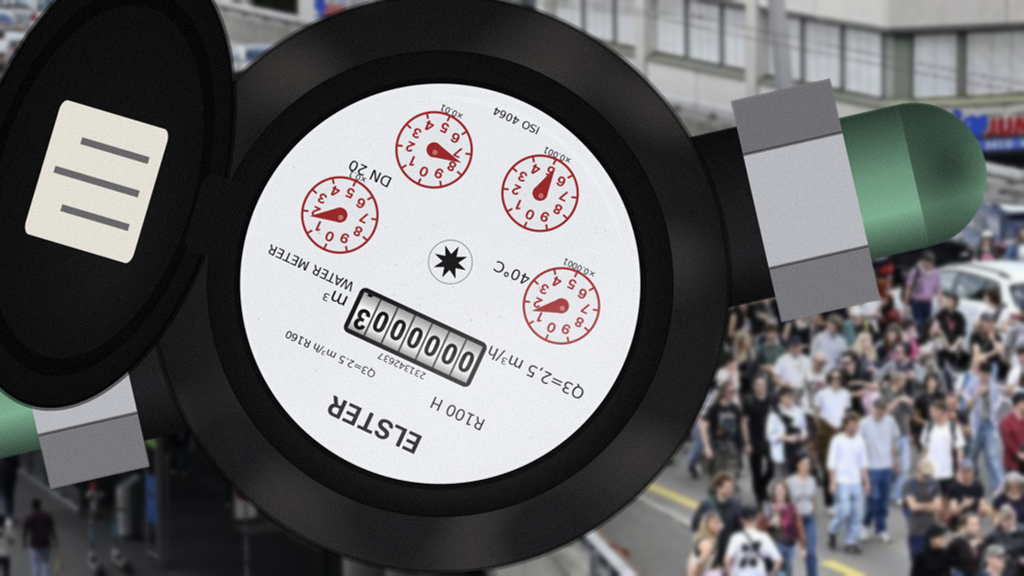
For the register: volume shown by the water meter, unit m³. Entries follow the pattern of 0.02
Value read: 3.1751
